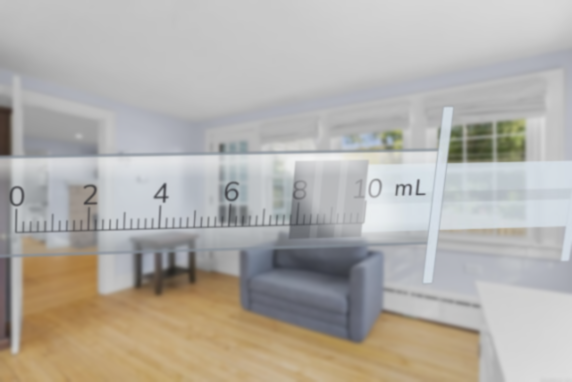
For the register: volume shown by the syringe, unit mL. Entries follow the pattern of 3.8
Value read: 7.8
